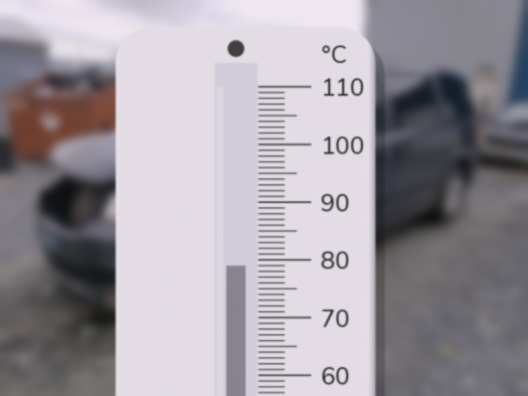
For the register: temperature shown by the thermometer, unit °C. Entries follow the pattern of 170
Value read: 79
